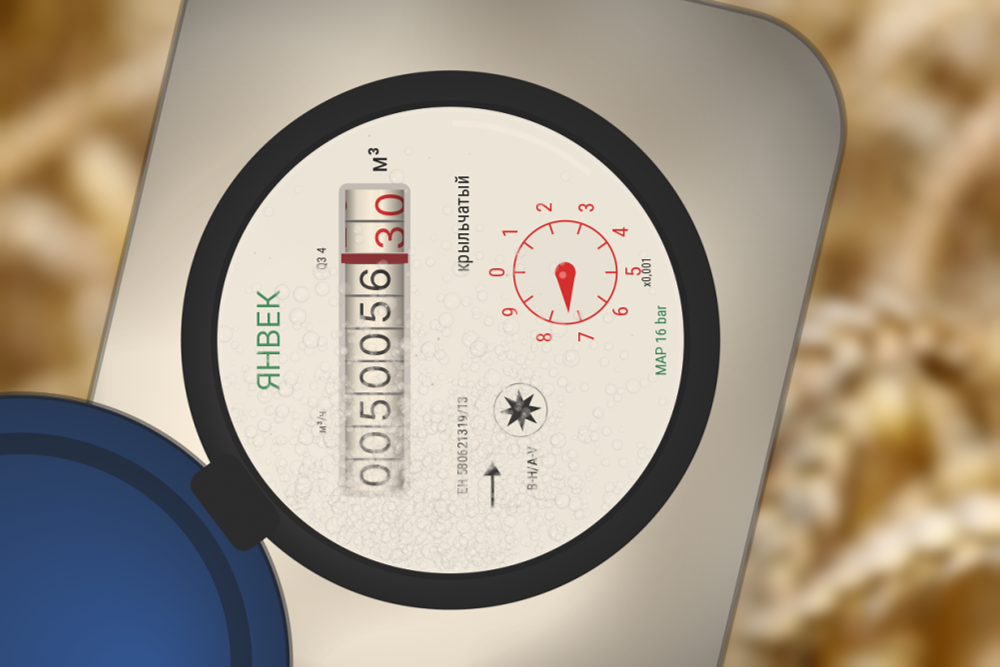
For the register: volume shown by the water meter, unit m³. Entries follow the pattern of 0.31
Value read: 50056.297
